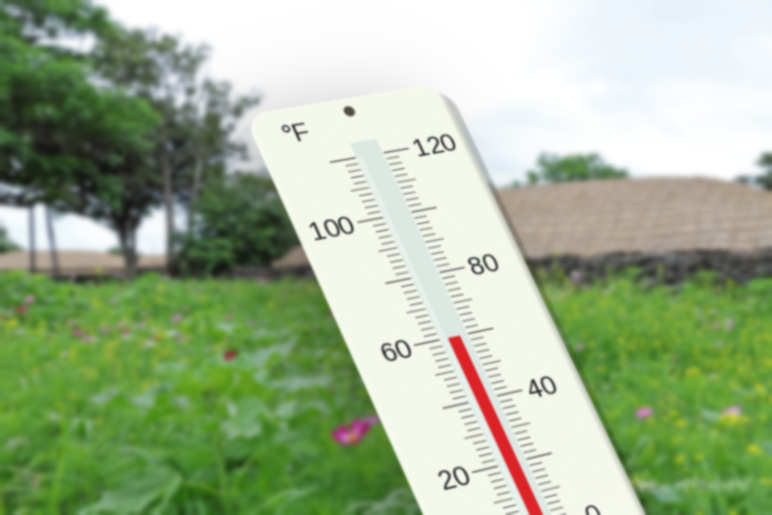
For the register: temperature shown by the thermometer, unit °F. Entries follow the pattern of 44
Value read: 60
